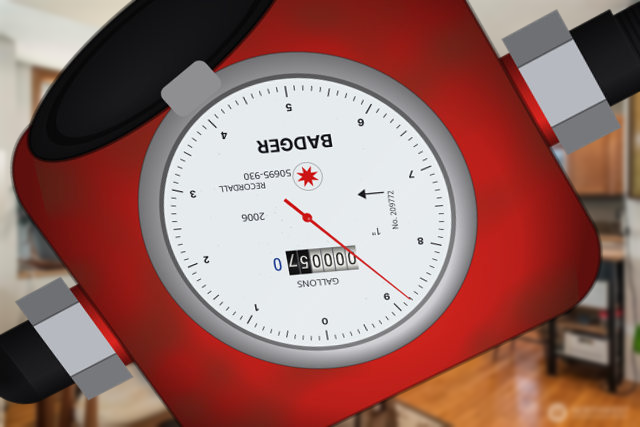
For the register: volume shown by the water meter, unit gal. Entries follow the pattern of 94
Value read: 568.8
